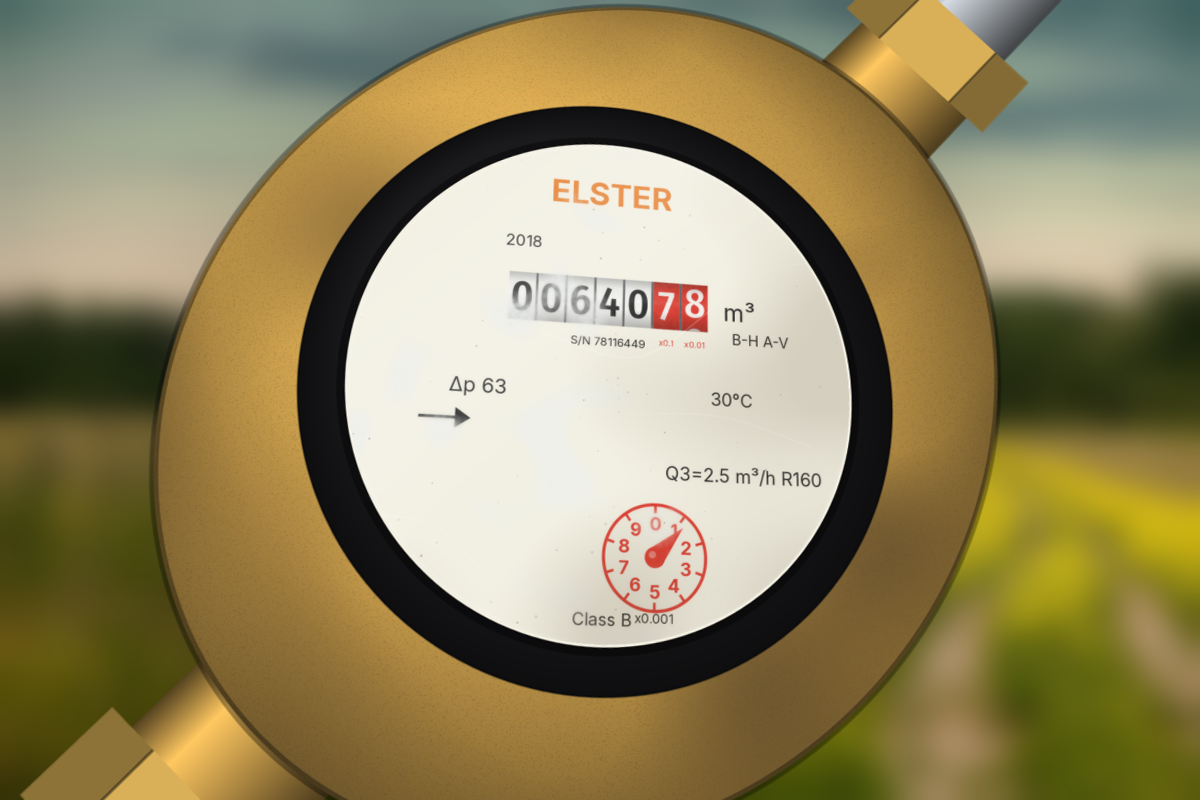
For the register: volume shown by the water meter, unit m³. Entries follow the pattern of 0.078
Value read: 640.781
